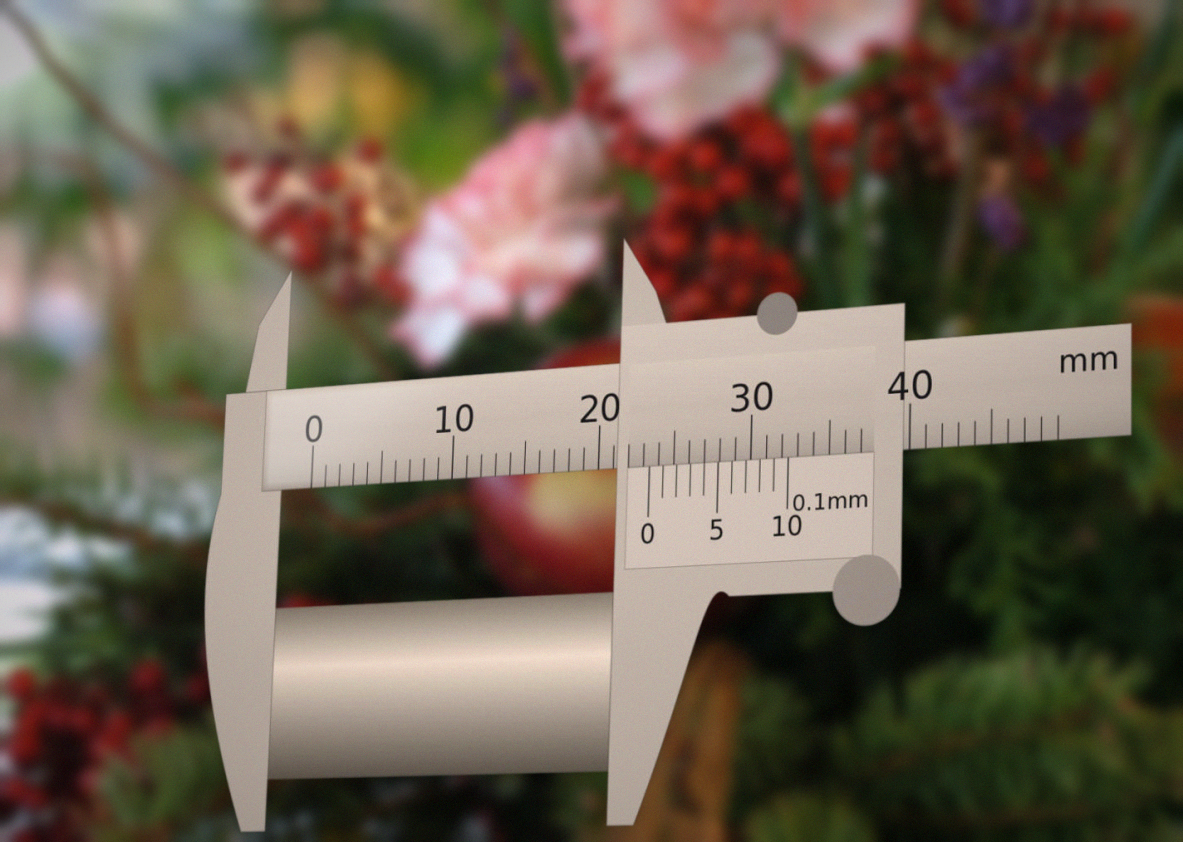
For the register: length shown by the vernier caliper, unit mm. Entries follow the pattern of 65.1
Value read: 23.4
